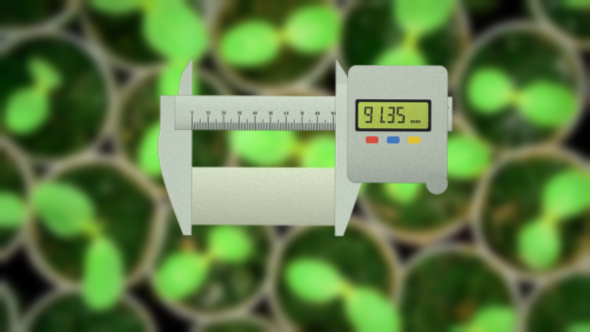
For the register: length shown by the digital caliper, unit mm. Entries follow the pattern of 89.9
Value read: 91.35
